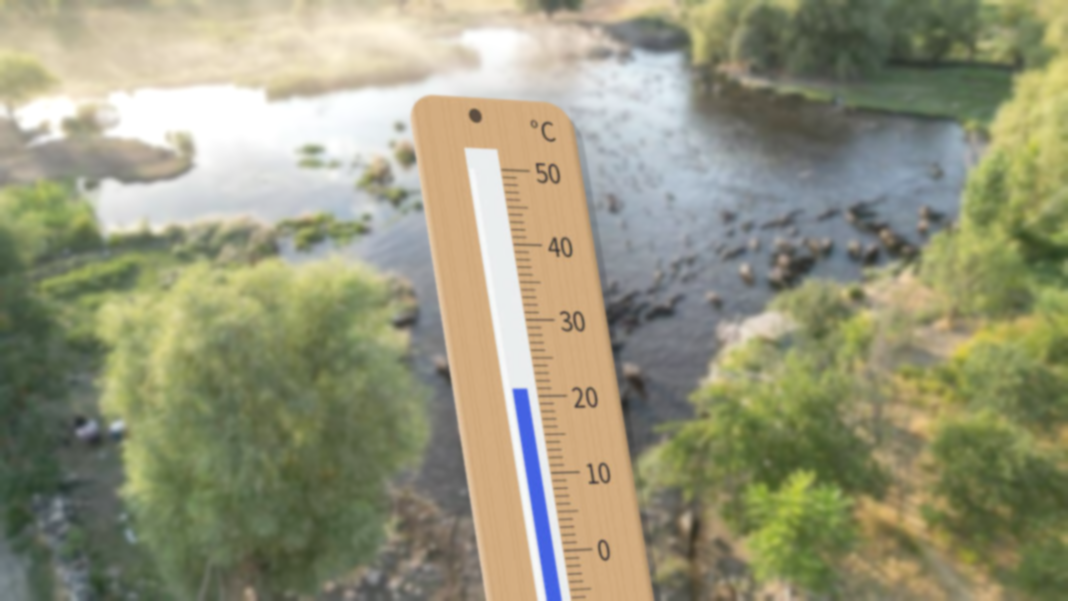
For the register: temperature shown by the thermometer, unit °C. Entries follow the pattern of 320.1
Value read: 21
